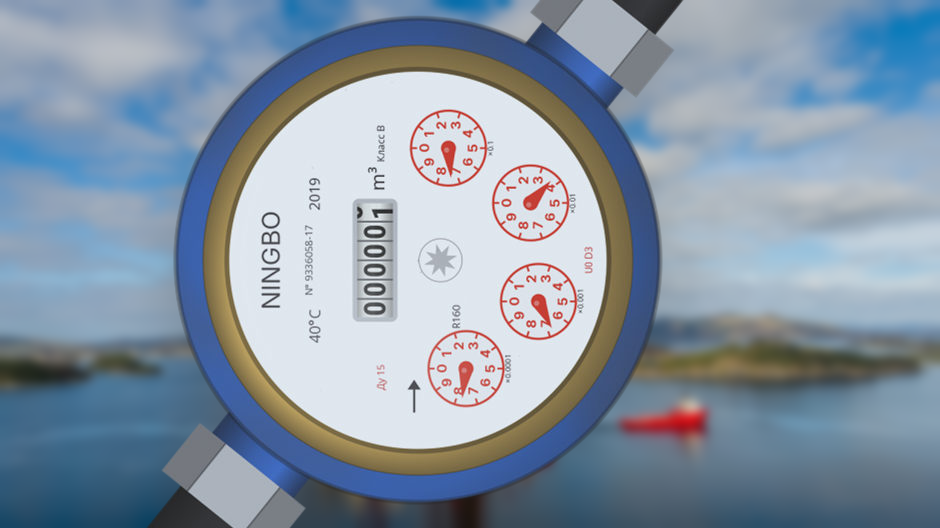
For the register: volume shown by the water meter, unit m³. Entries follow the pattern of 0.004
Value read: 0.7367
